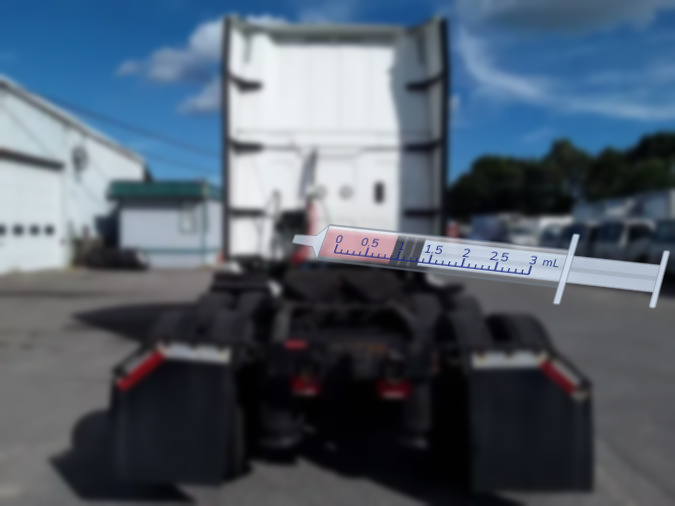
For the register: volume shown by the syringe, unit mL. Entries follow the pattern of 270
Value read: 0.9
